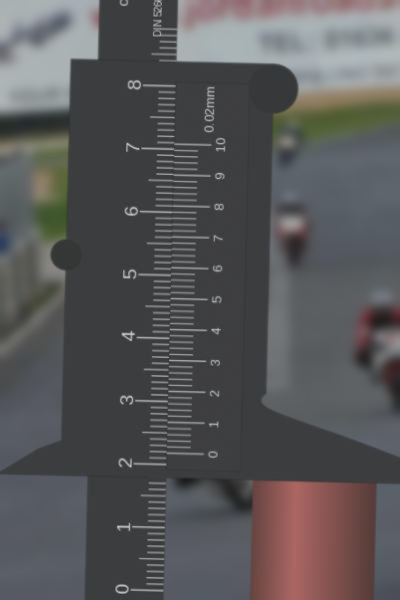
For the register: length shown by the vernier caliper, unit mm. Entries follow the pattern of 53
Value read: 21.8
